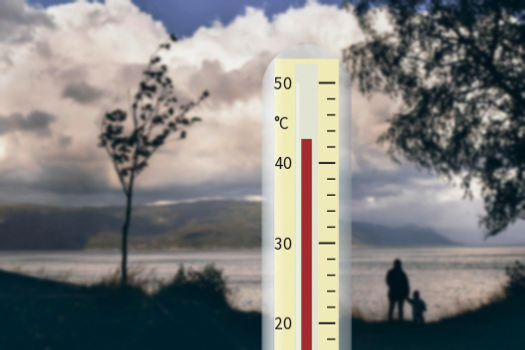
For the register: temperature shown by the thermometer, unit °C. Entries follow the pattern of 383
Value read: 43
